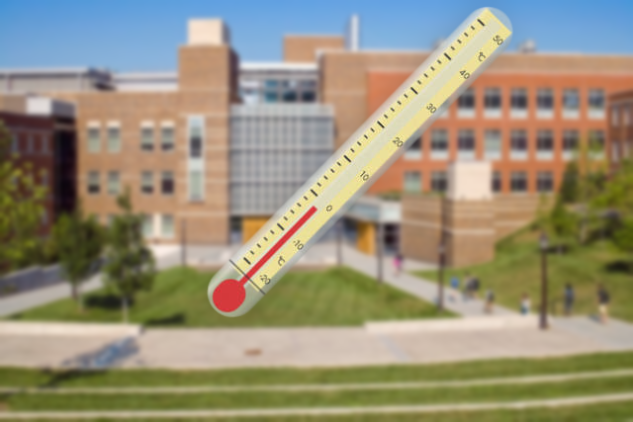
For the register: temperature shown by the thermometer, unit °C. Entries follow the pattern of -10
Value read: -2
